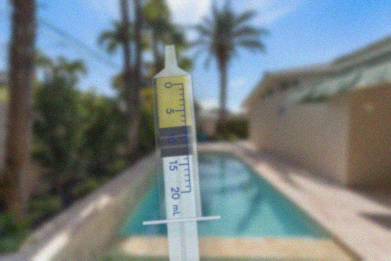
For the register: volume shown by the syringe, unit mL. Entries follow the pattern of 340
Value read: 8
